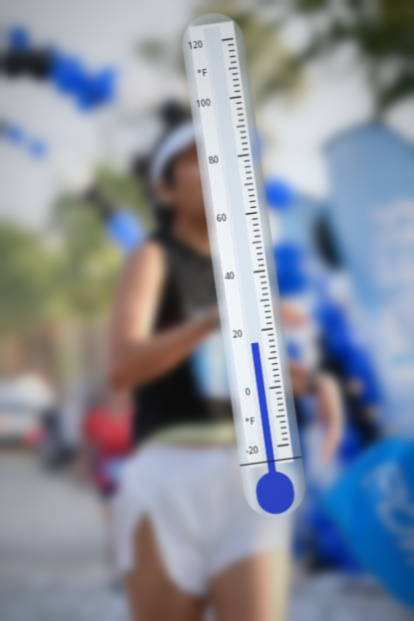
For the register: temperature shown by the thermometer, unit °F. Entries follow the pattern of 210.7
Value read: 16
